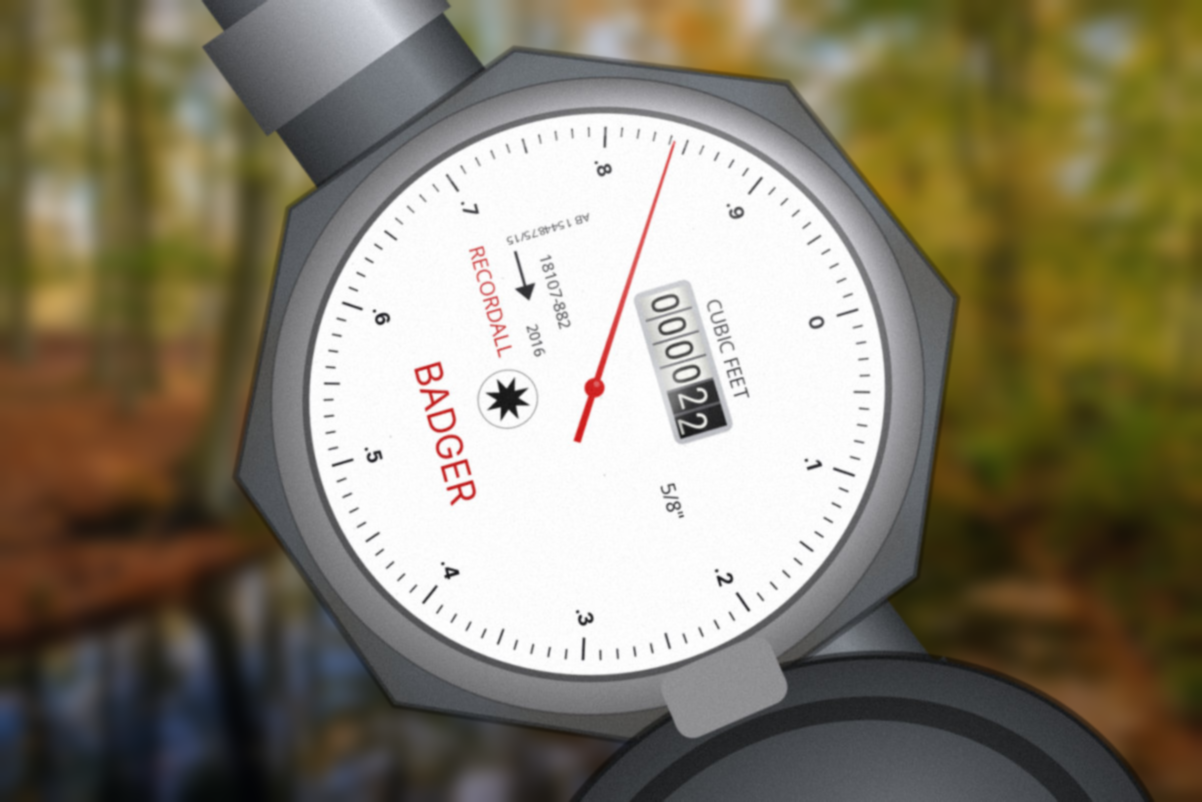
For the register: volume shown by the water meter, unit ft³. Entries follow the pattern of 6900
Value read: 21.84
